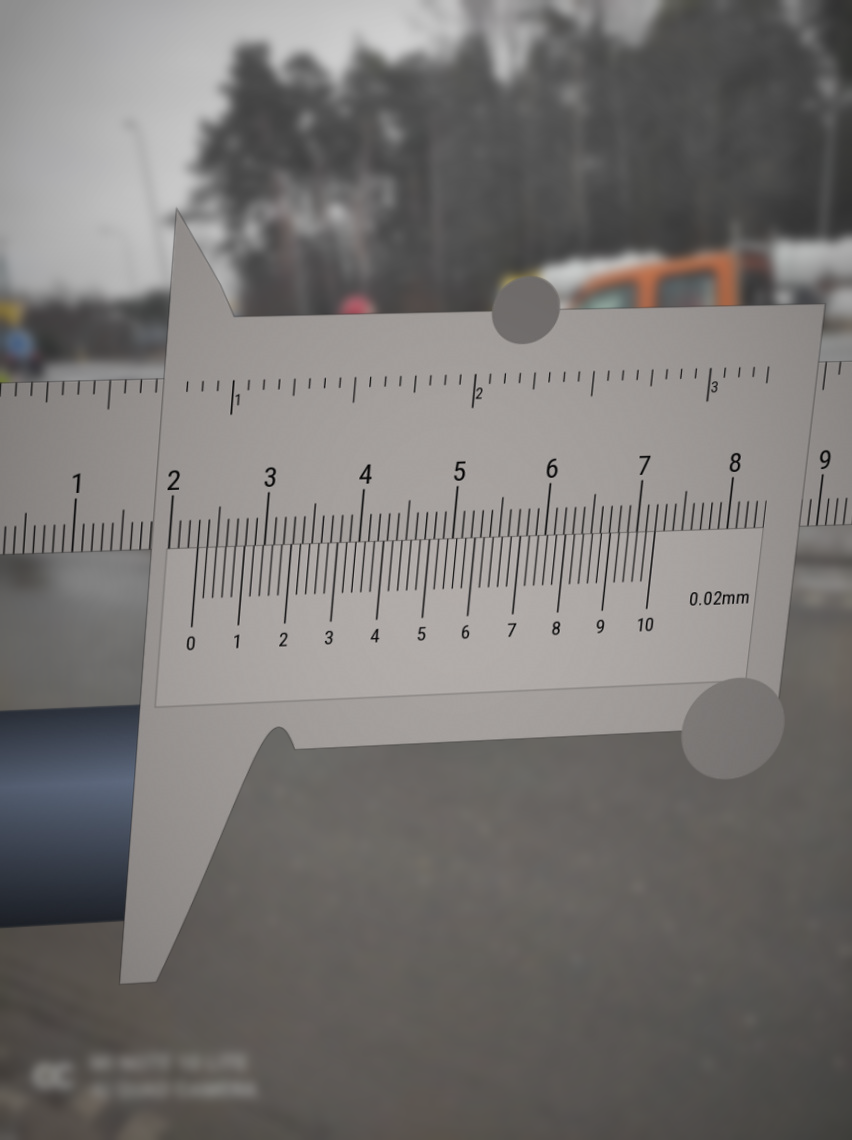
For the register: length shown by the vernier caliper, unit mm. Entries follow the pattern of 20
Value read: 23.0
